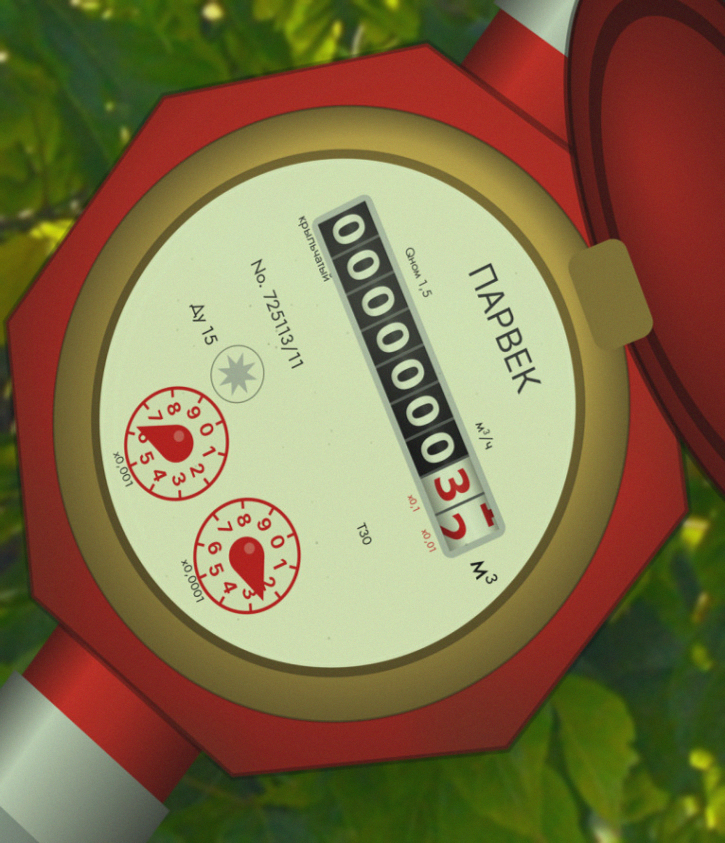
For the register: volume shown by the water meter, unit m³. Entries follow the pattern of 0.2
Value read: 0.3162
